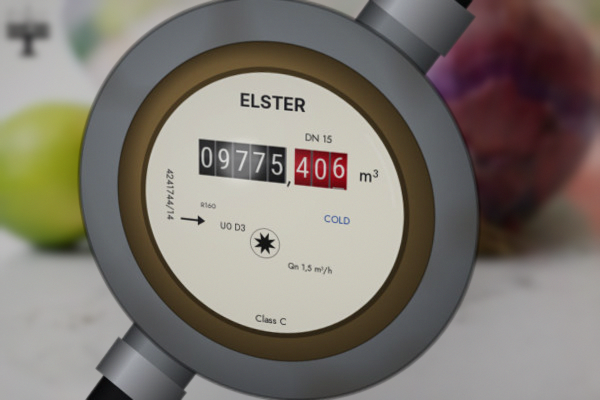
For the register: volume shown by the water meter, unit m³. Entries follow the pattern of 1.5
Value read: 9775.406
